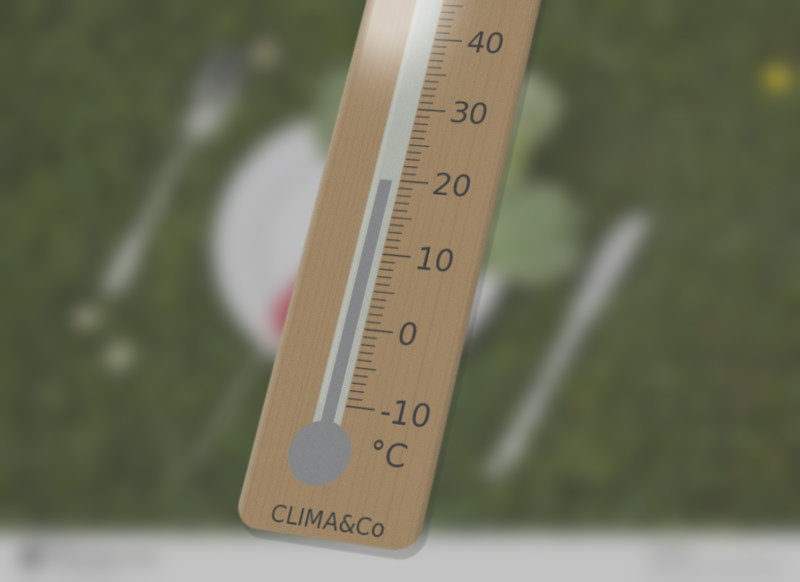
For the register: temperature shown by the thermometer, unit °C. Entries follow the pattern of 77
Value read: 20
